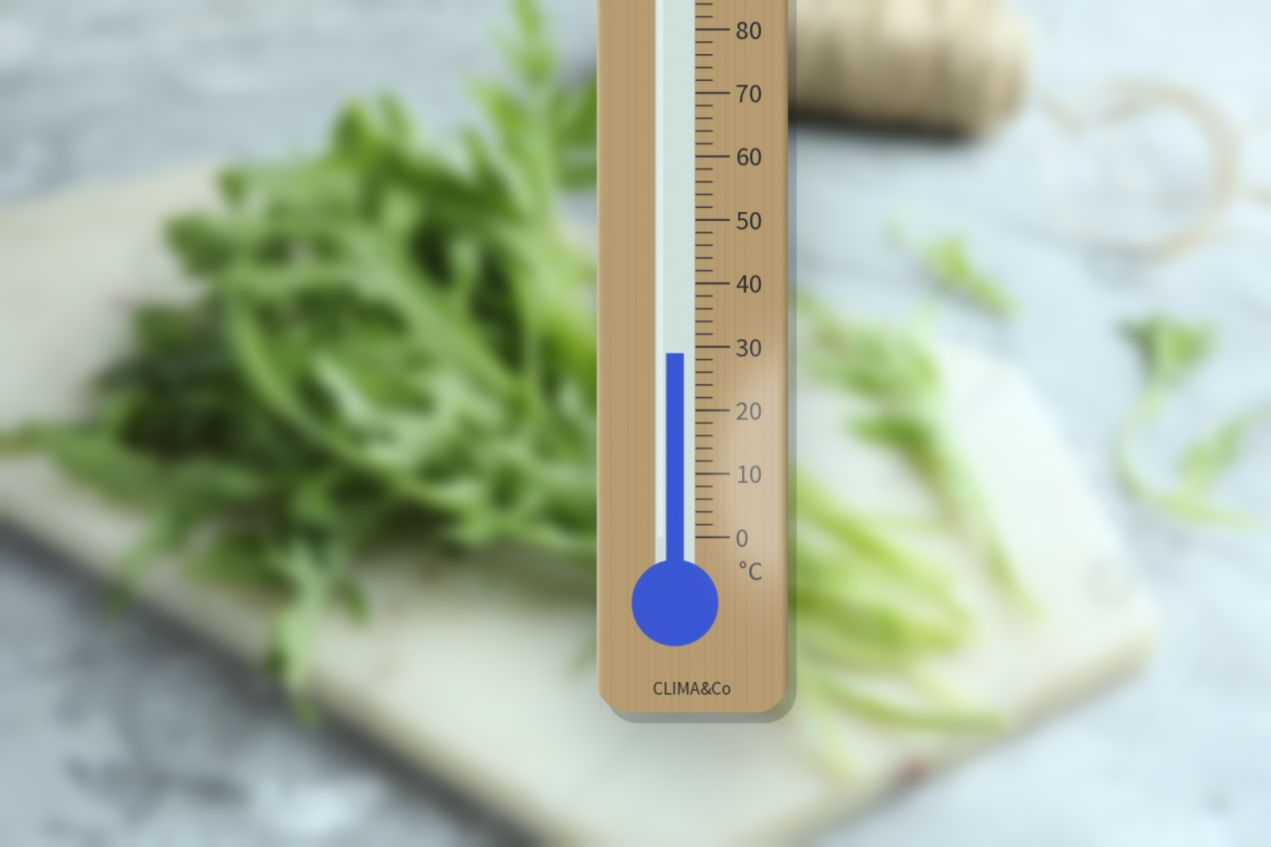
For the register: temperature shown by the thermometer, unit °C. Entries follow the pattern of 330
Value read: 29
